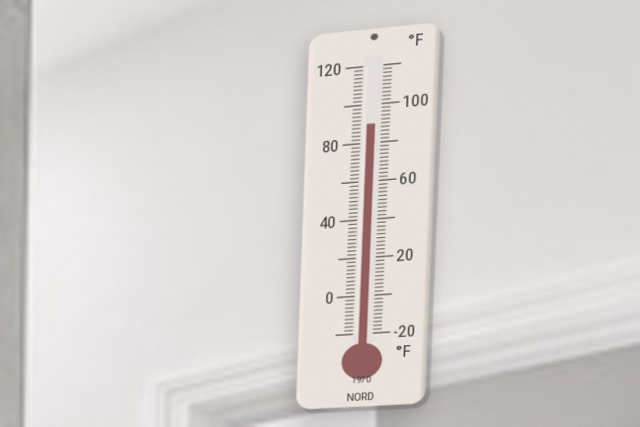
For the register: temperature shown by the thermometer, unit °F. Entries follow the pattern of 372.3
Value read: 90
